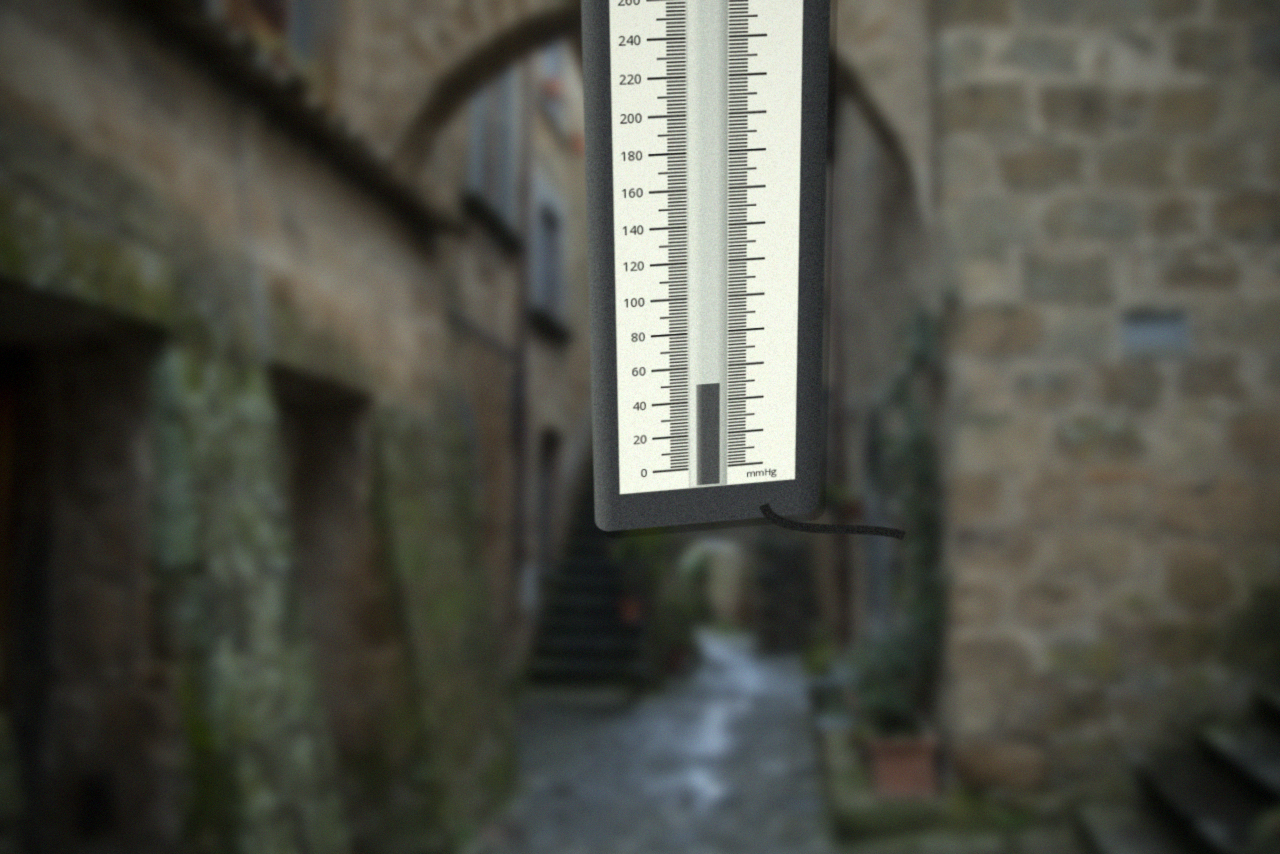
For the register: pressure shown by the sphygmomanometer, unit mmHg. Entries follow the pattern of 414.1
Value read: 50
